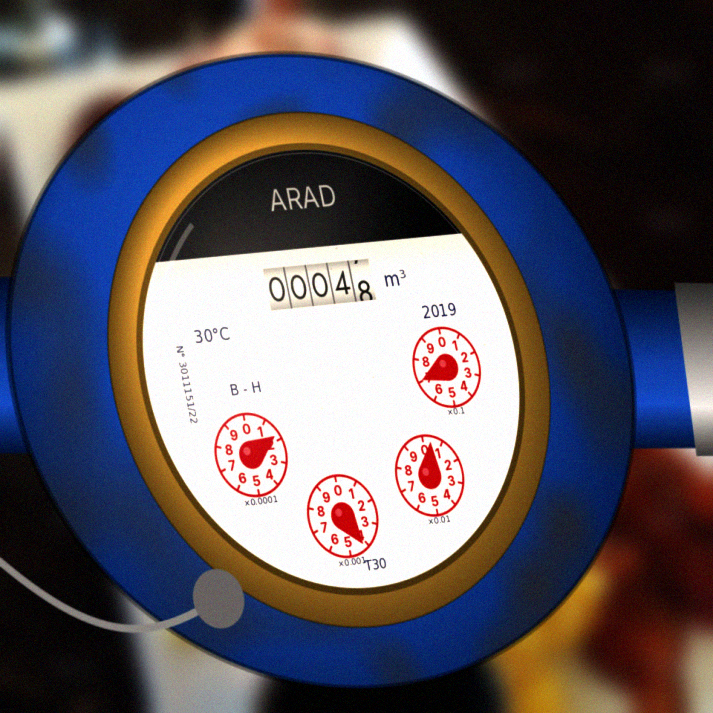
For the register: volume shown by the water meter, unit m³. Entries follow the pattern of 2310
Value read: 47.7041
